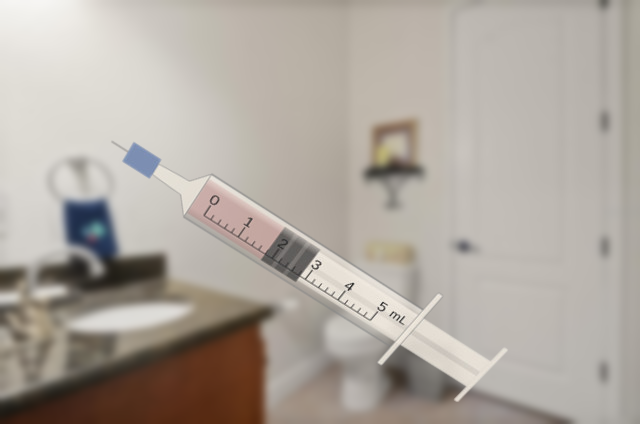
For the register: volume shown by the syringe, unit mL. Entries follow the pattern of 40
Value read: 1.8
